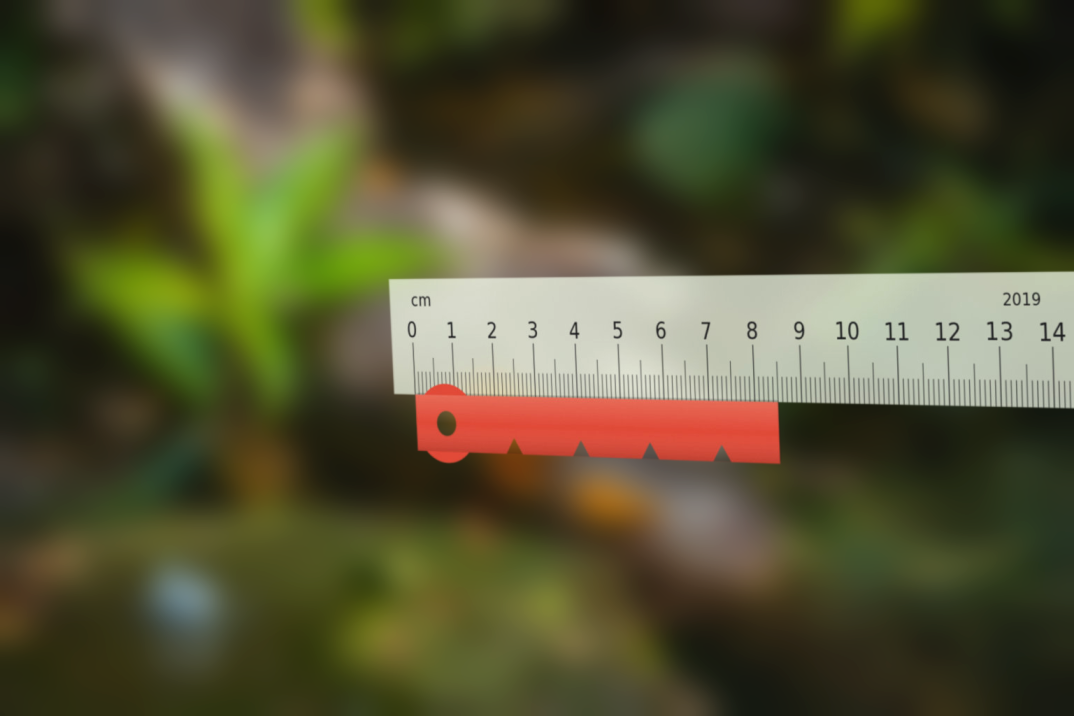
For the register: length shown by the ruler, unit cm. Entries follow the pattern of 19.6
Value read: 8.5
